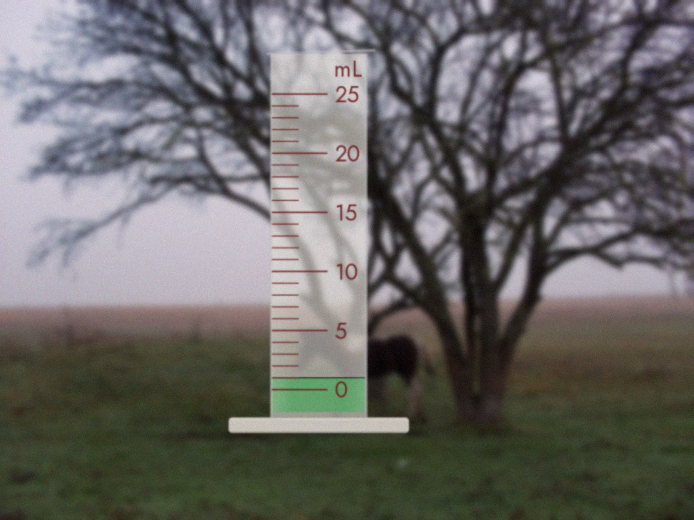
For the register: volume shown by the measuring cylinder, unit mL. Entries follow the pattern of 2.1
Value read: 1
